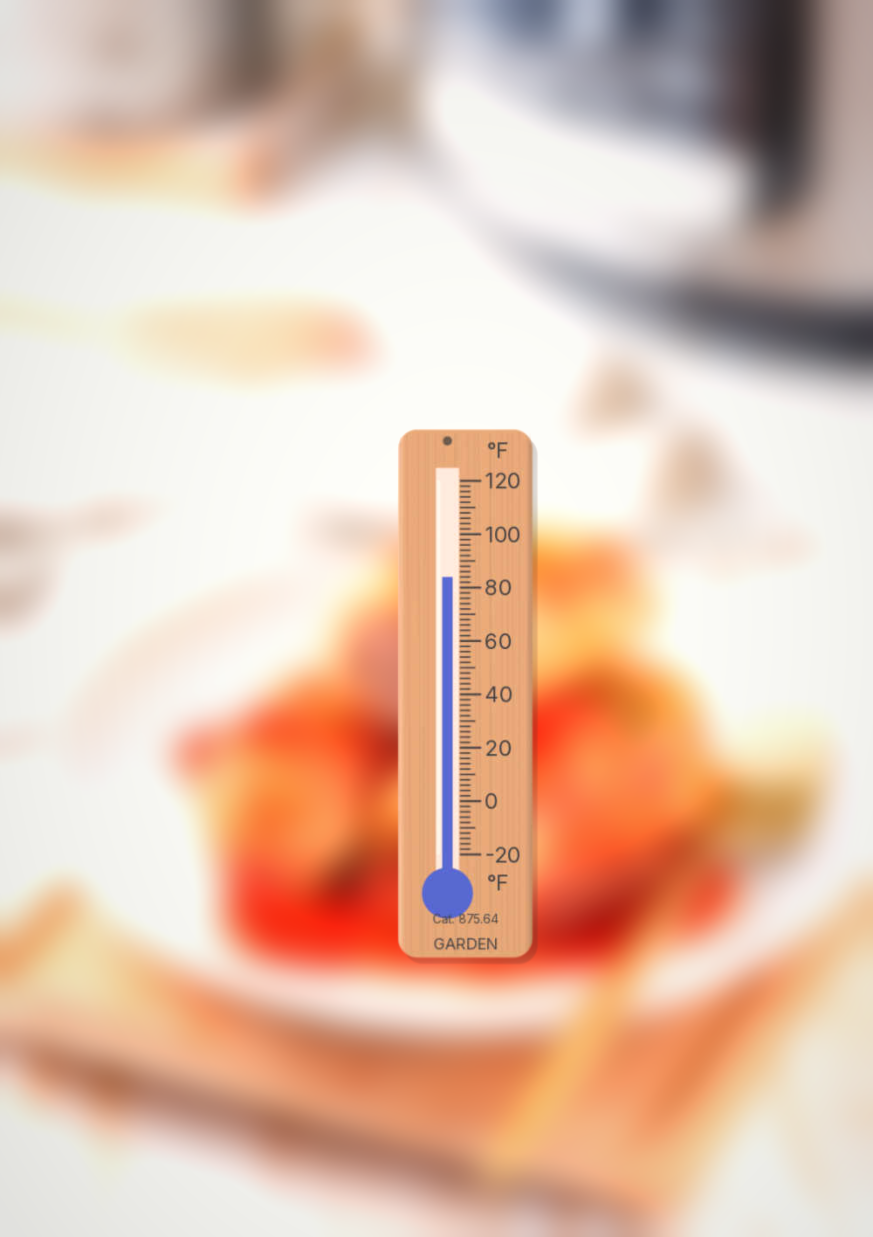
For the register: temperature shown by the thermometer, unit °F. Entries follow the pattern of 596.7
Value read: 84
